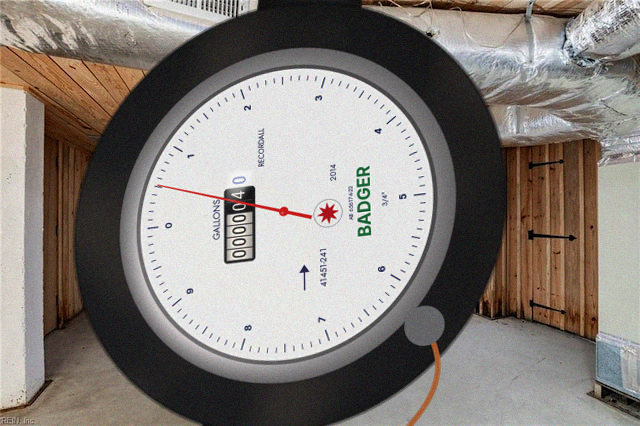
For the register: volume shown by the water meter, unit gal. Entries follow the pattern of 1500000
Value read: 40.5
